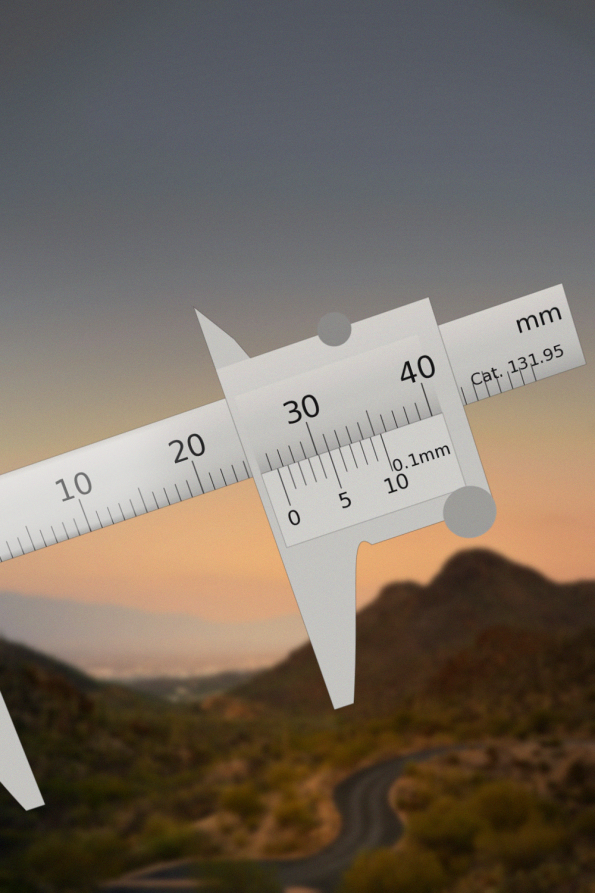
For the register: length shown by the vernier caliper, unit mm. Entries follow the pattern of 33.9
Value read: 26.5
